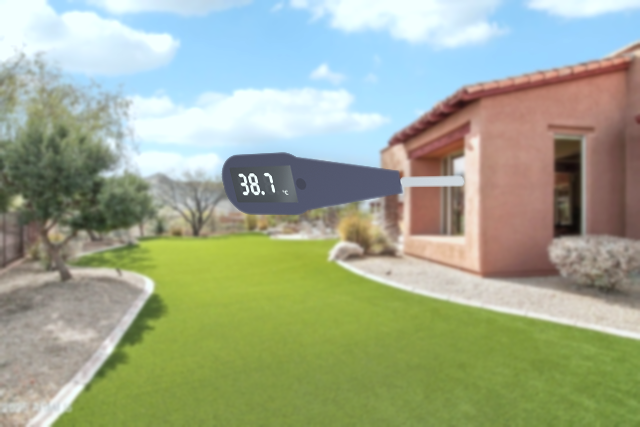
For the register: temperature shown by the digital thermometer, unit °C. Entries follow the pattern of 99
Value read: 38.7
